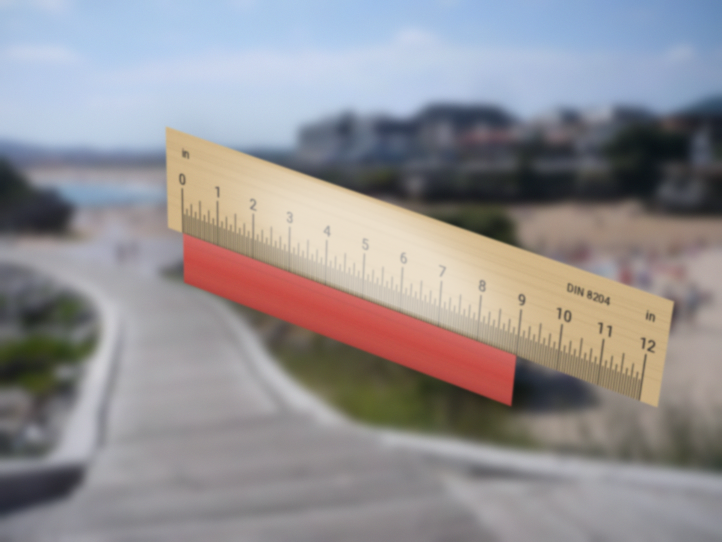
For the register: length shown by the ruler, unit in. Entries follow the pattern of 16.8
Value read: 9
